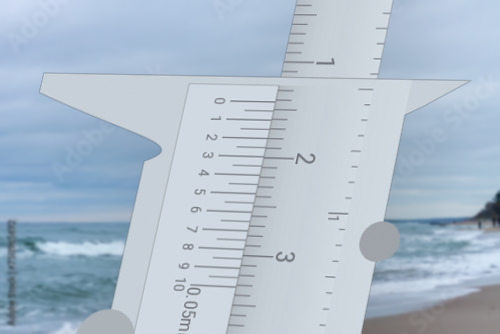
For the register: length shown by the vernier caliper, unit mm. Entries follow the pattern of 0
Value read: 14.2
